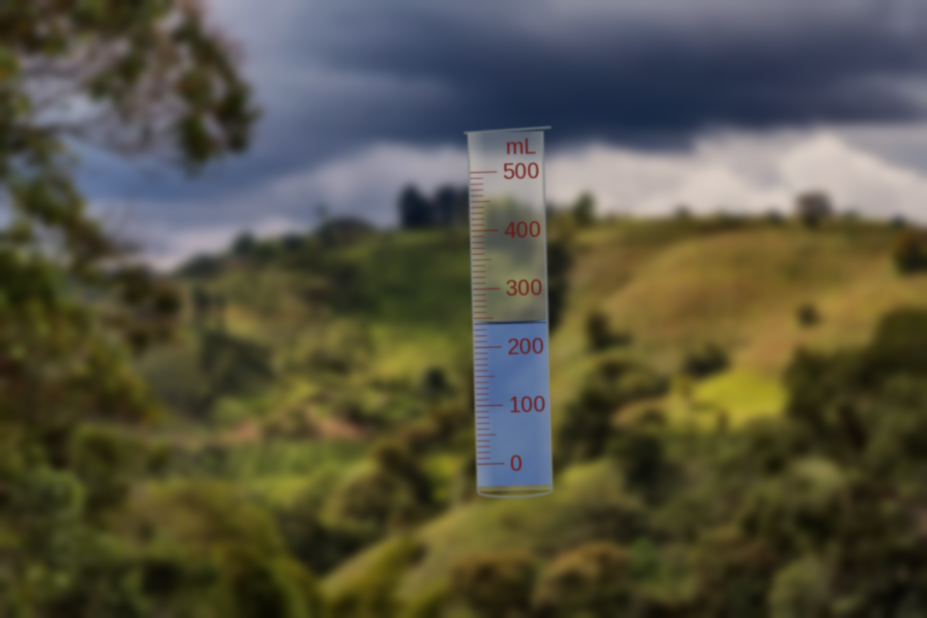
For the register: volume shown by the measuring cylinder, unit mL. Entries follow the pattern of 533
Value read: 240
